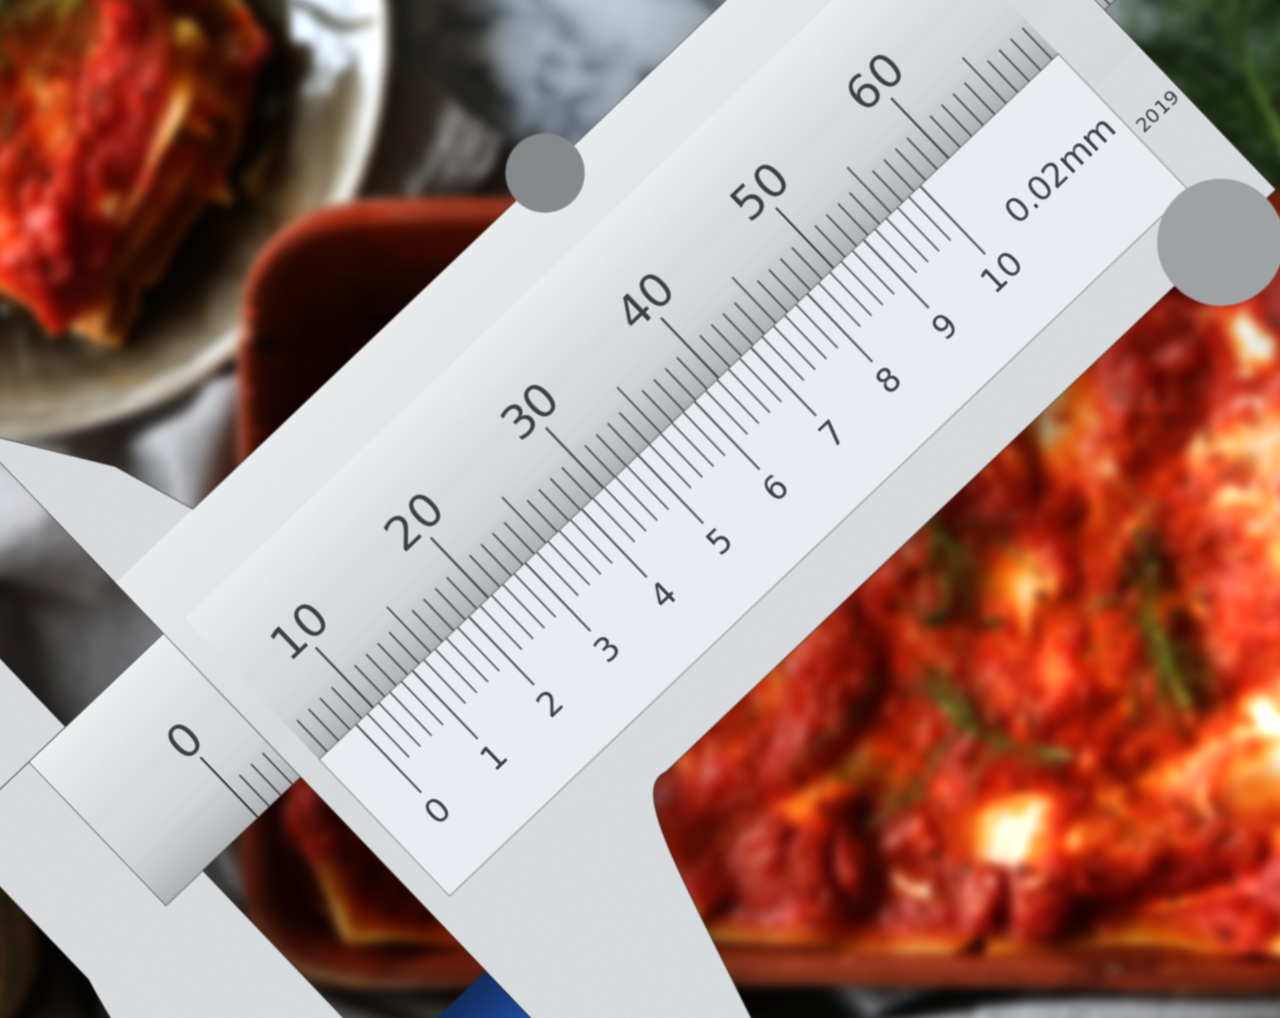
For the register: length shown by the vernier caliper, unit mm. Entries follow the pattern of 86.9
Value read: 8.5
